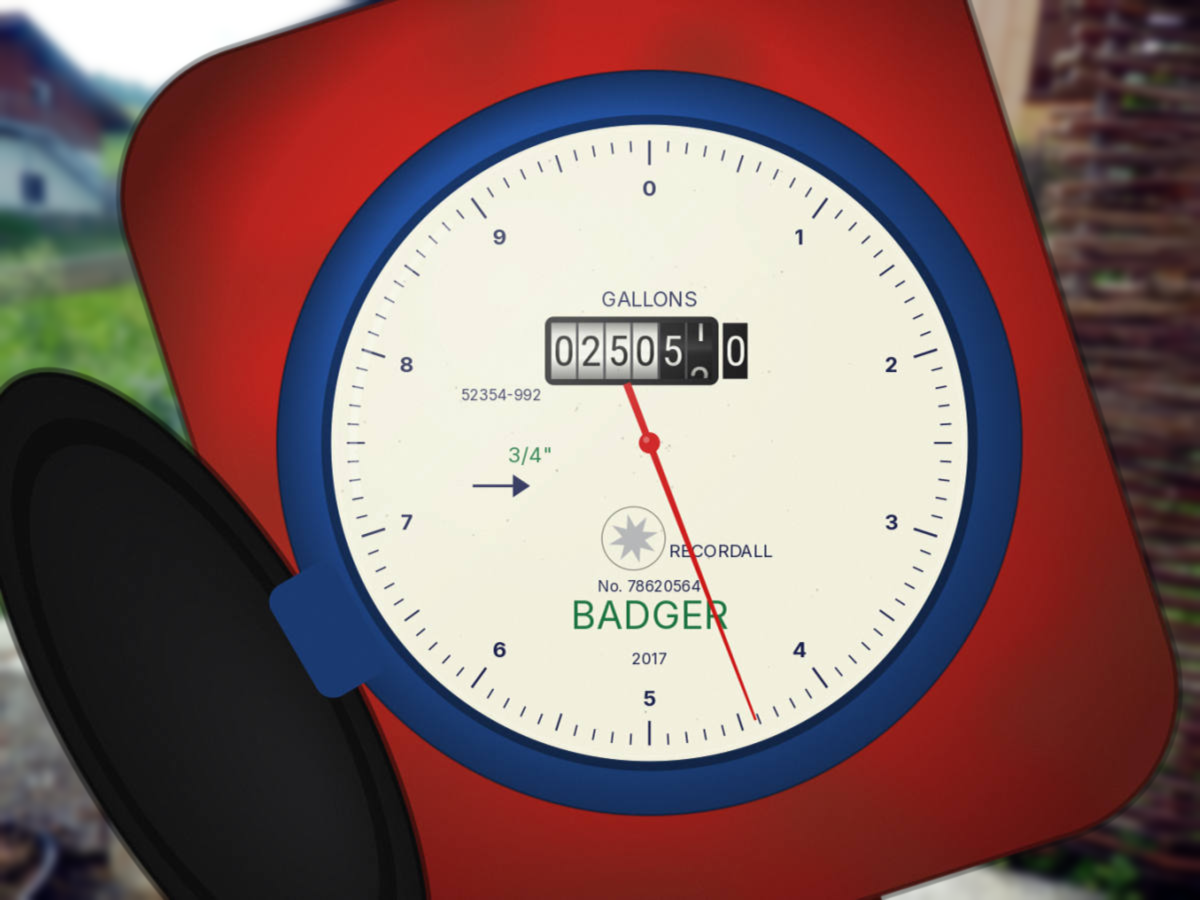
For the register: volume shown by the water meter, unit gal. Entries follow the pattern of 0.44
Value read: 250514.4
